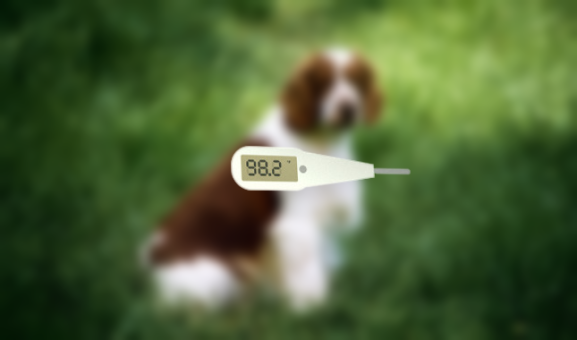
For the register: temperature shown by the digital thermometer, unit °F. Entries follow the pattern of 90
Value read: 98.2
